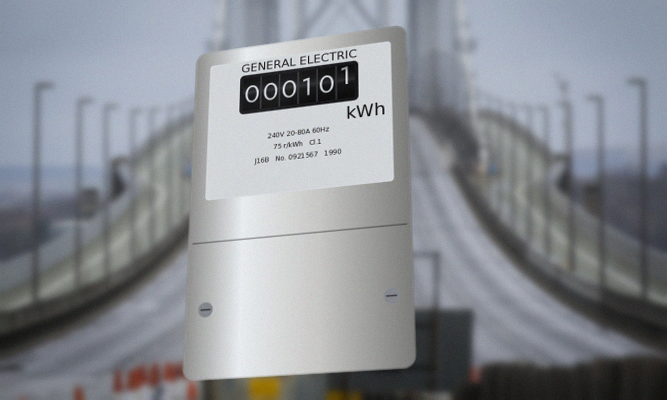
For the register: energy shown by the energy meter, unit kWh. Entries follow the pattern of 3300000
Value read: 101
